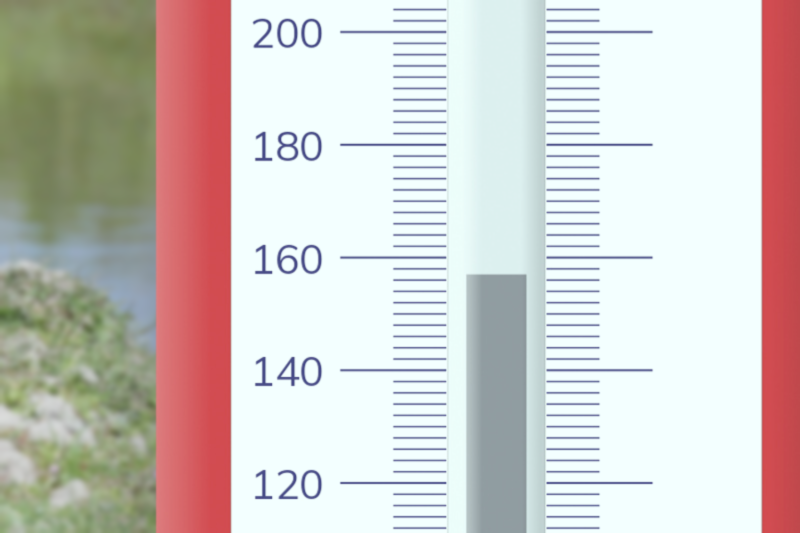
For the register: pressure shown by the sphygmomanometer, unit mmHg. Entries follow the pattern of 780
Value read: 157
